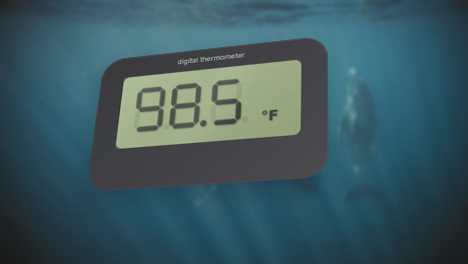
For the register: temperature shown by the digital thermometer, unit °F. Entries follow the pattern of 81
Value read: 98.5
